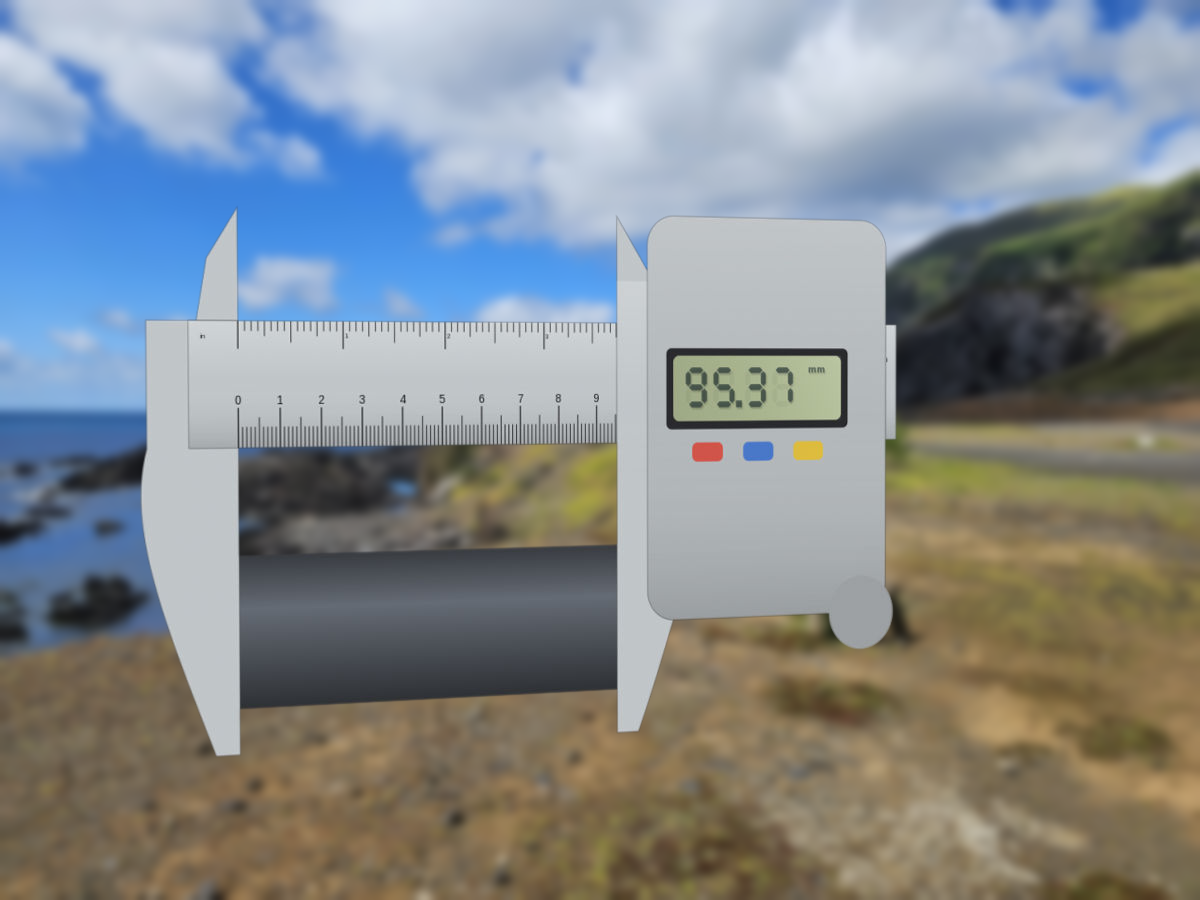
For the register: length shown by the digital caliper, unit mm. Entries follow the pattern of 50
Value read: 95.37
